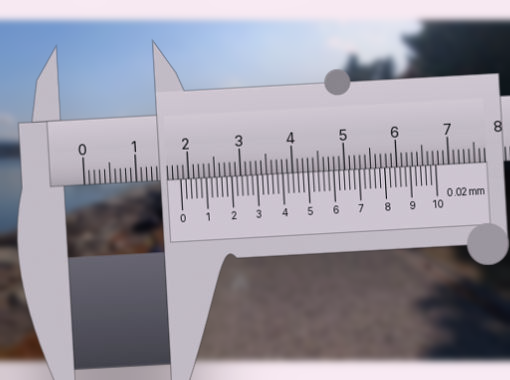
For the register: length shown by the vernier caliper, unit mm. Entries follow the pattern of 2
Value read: 18.5
